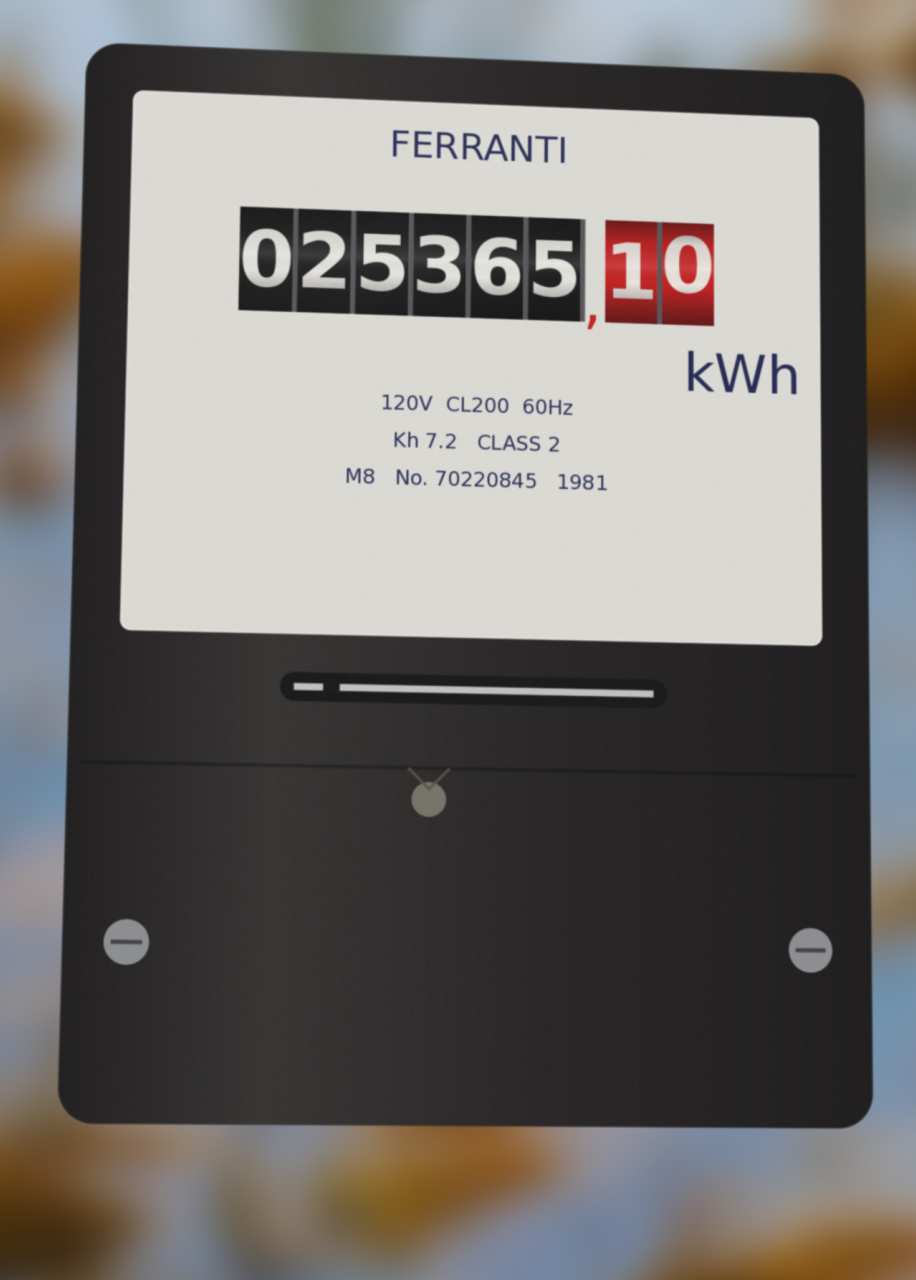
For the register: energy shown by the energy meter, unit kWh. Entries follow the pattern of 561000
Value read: 25365.10
